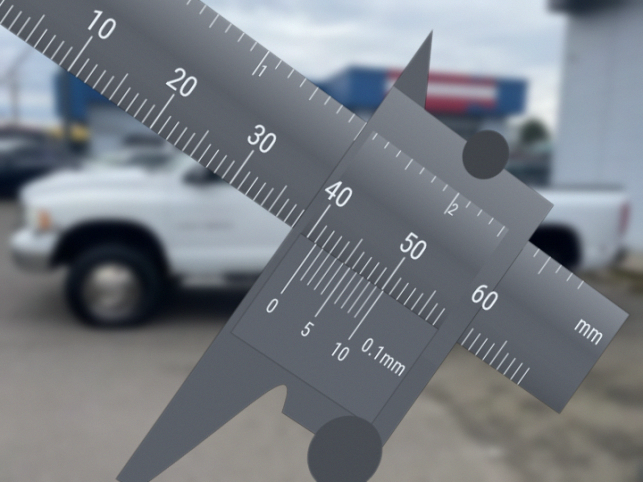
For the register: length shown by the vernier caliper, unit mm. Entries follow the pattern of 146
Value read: 41.2
